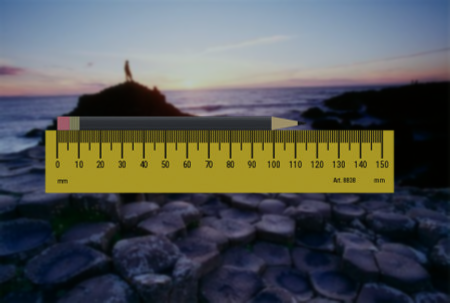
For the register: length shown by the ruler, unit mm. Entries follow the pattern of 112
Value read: 115
